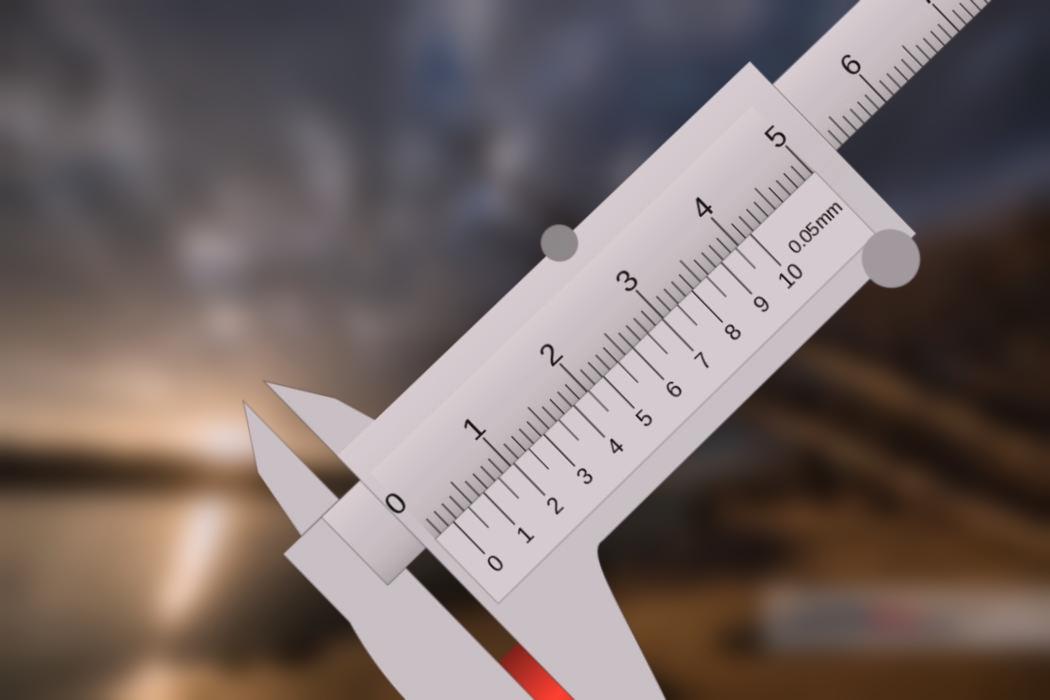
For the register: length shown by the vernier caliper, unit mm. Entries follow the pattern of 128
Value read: 2.6
